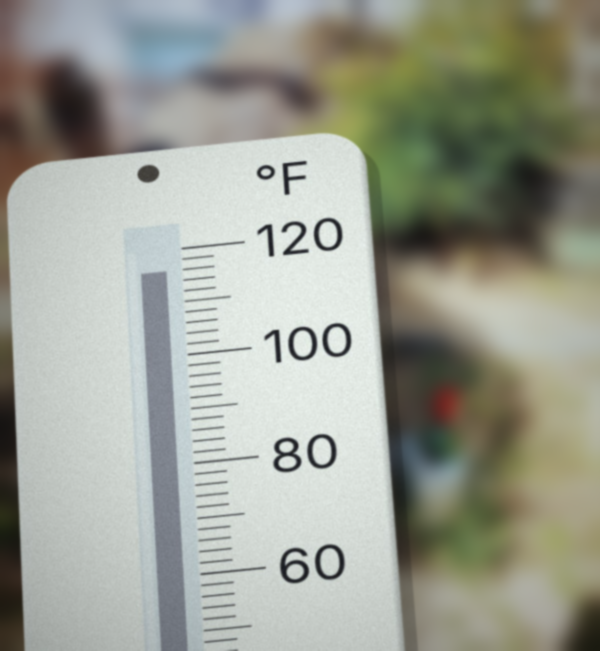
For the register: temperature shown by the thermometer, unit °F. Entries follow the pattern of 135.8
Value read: 116
